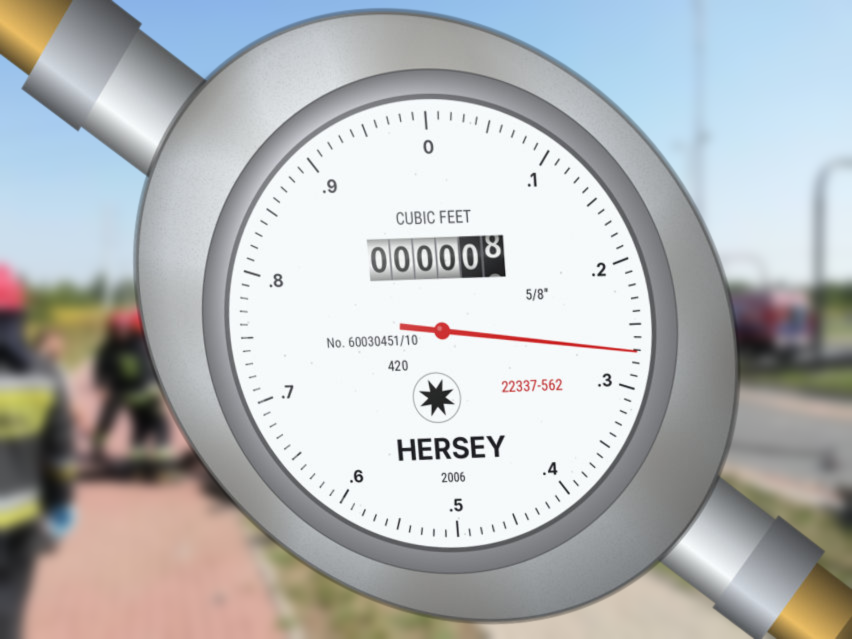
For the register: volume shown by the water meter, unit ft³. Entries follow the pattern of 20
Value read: 8.27
